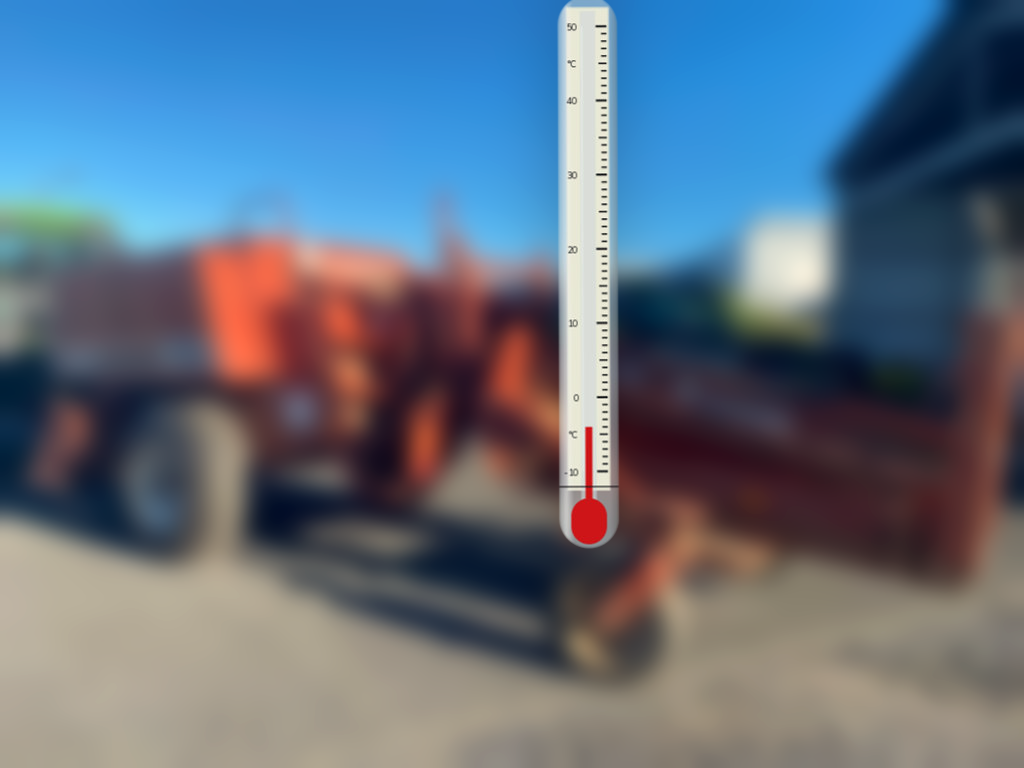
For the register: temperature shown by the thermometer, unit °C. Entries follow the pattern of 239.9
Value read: -4
